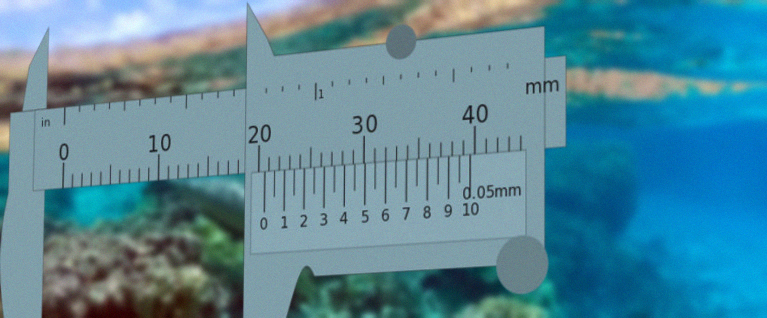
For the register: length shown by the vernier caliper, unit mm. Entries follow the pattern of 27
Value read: 20.6
